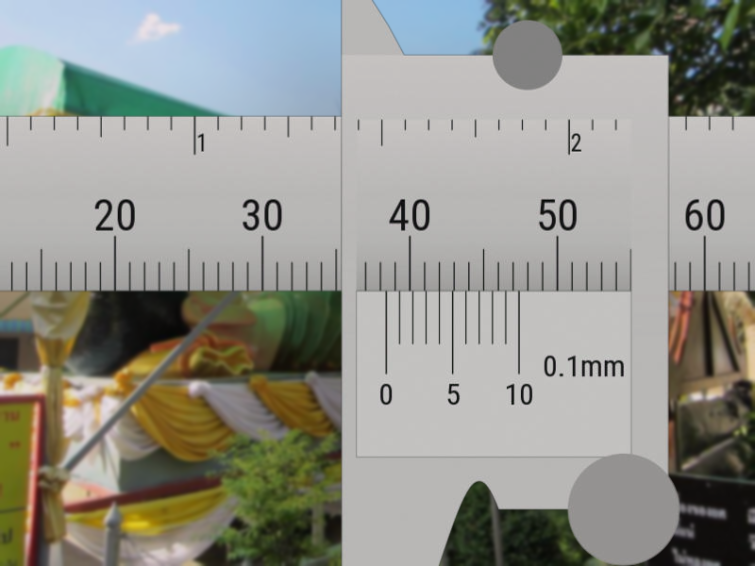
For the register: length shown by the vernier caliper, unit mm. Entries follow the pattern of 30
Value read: 38.4
